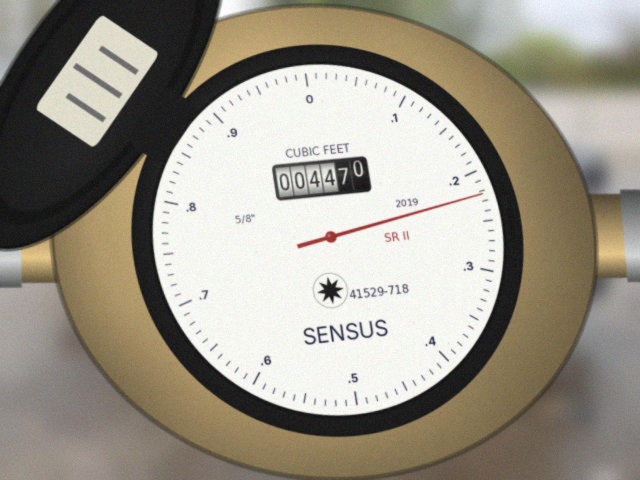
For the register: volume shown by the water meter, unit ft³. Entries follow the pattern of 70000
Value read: 4470.22
